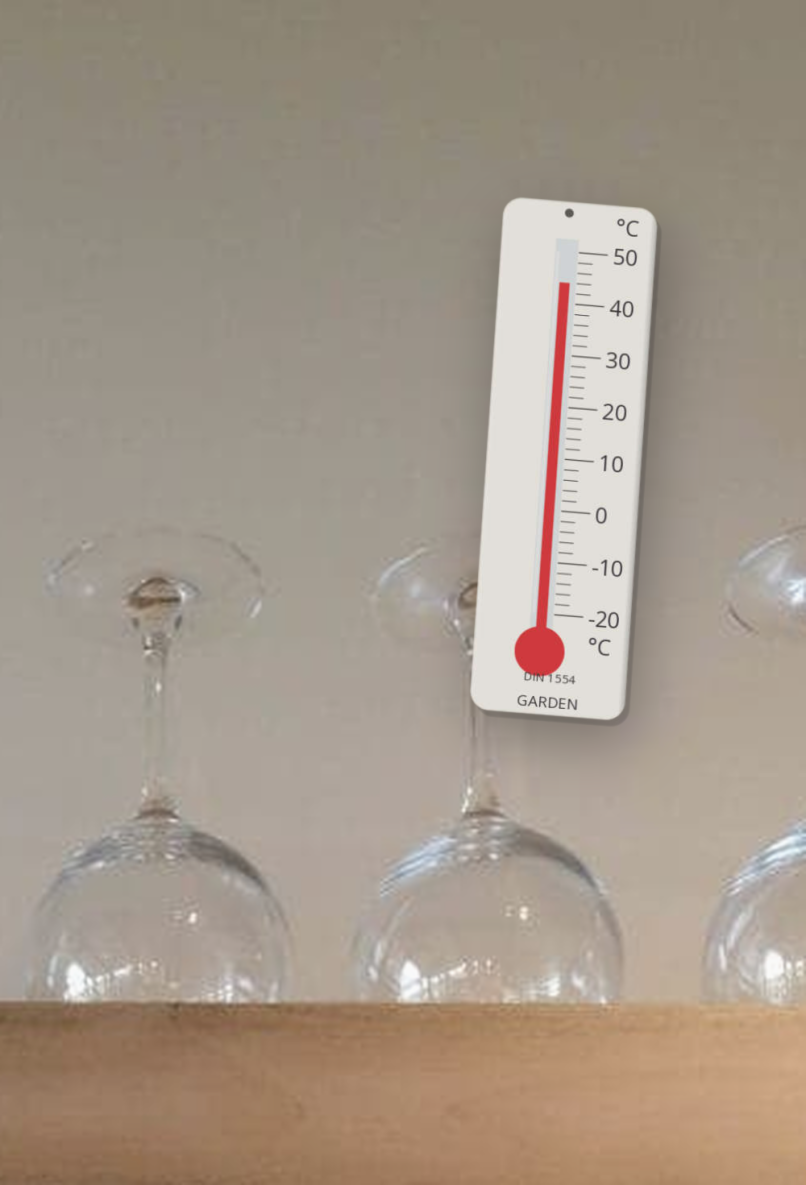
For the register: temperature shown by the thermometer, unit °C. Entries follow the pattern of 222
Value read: 44
